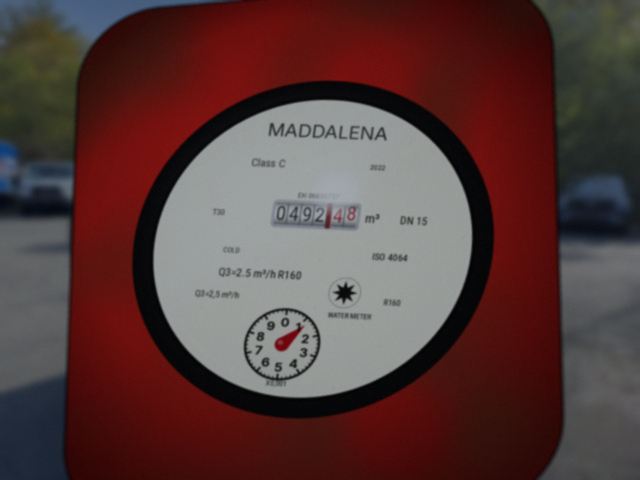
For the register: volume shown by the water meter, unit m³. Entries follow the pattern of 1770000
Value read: 492.481
